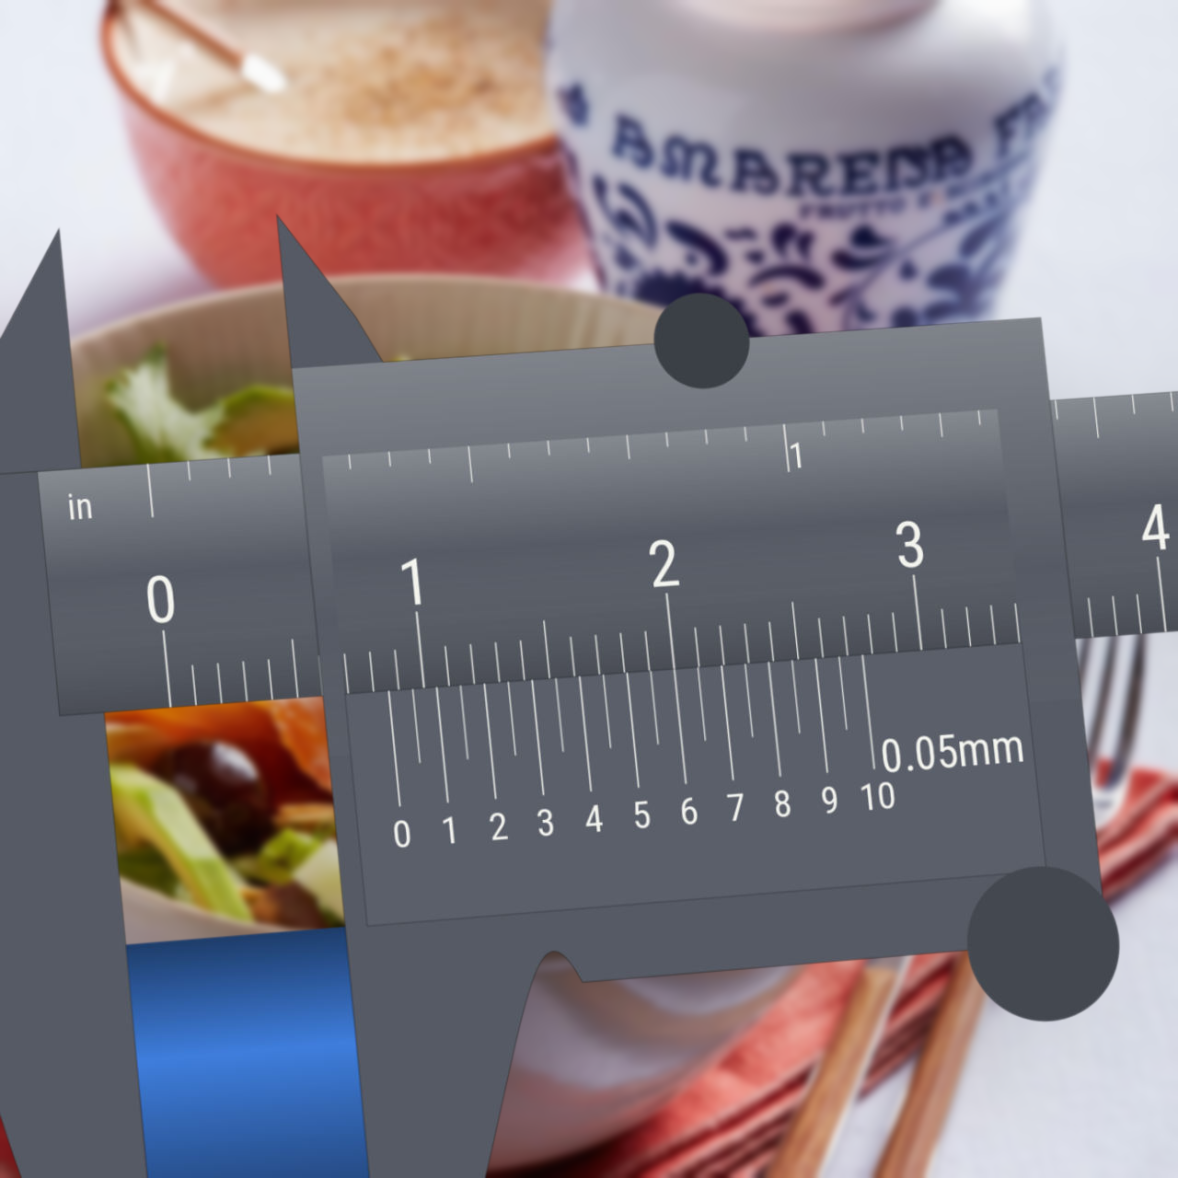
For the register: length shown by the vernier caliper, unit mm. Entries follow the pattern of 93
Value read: 8.60
